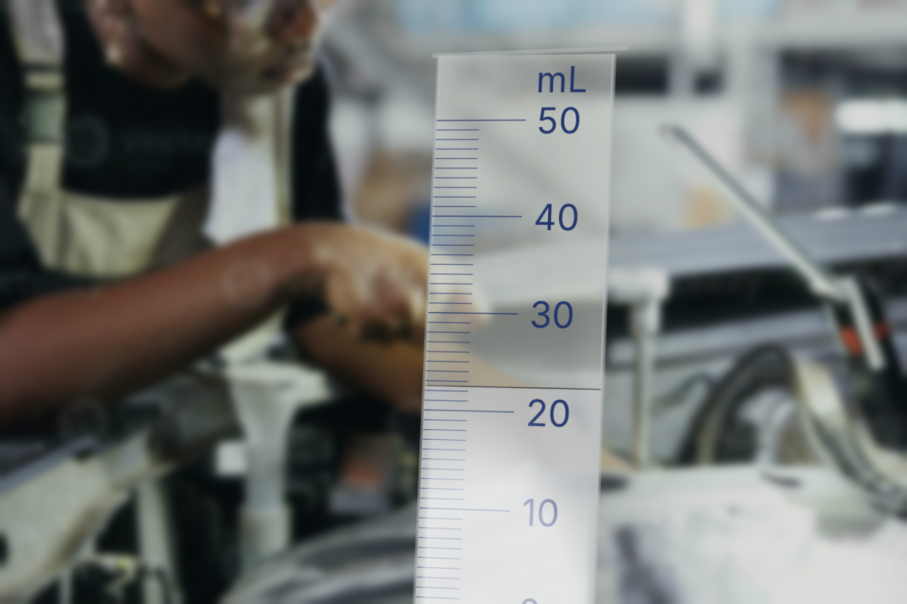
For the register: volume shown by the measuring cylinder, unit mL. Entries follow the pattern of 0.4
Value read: 22.5
